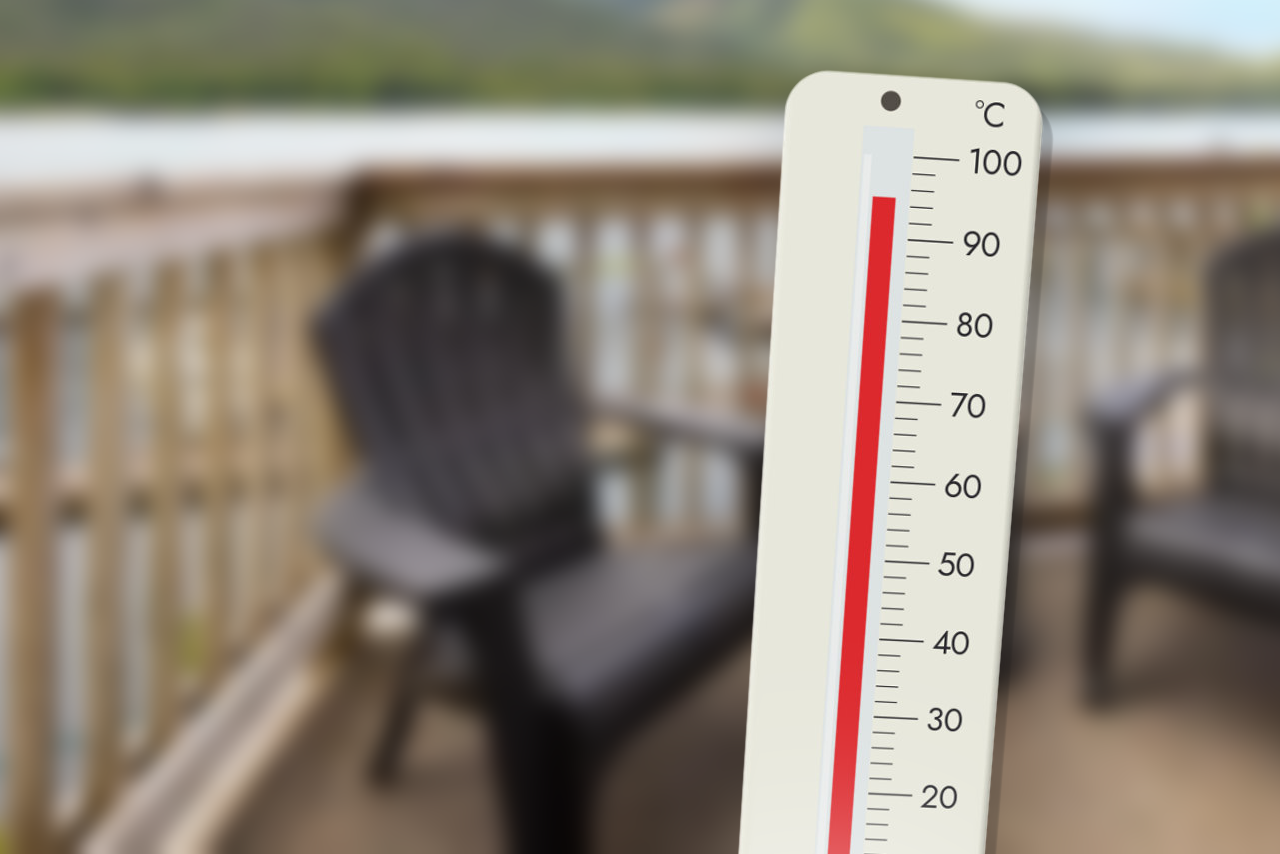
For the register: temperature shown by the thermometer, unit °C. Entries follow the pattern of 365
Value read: 95
